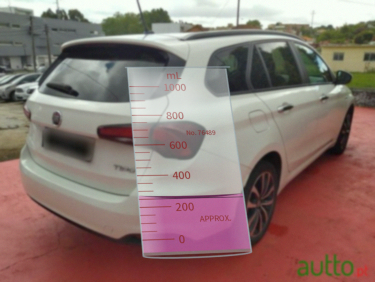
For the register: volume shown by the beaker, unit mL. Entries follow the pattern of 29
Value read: 250
